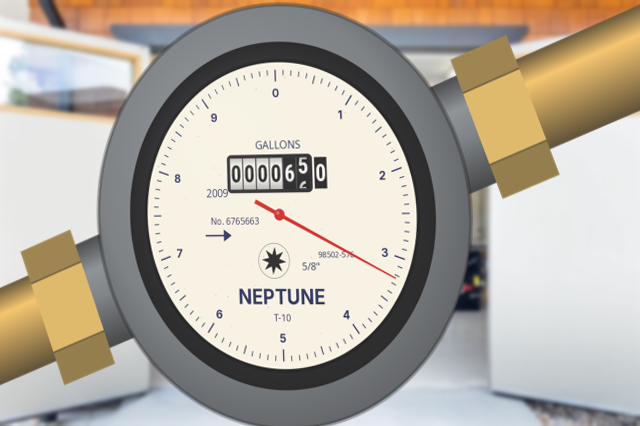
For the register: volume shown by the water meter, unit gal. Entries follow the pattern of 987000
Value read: 653.2
